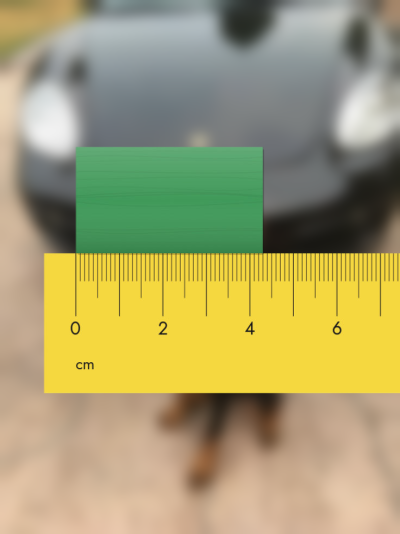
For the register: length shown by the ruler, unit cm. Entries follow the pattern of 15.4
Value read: 4.3
